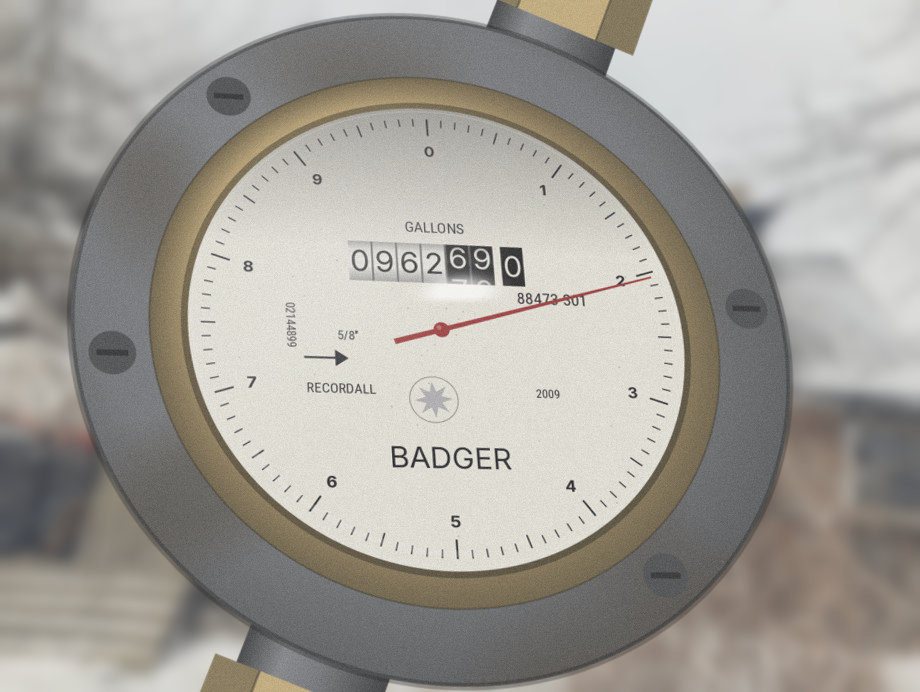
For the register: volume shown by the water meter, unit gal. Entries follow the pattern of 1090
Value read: 962692.0
